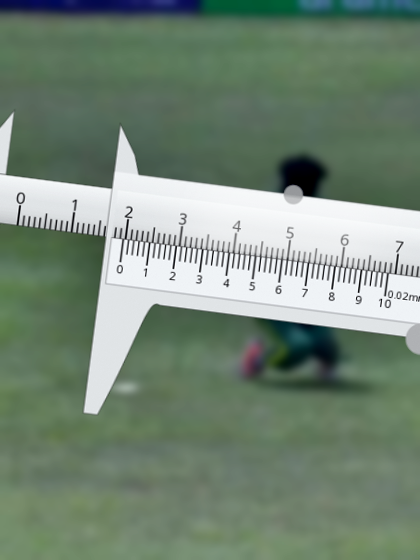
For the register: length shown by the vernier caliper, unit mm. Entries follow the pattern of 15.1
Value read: 19.6
